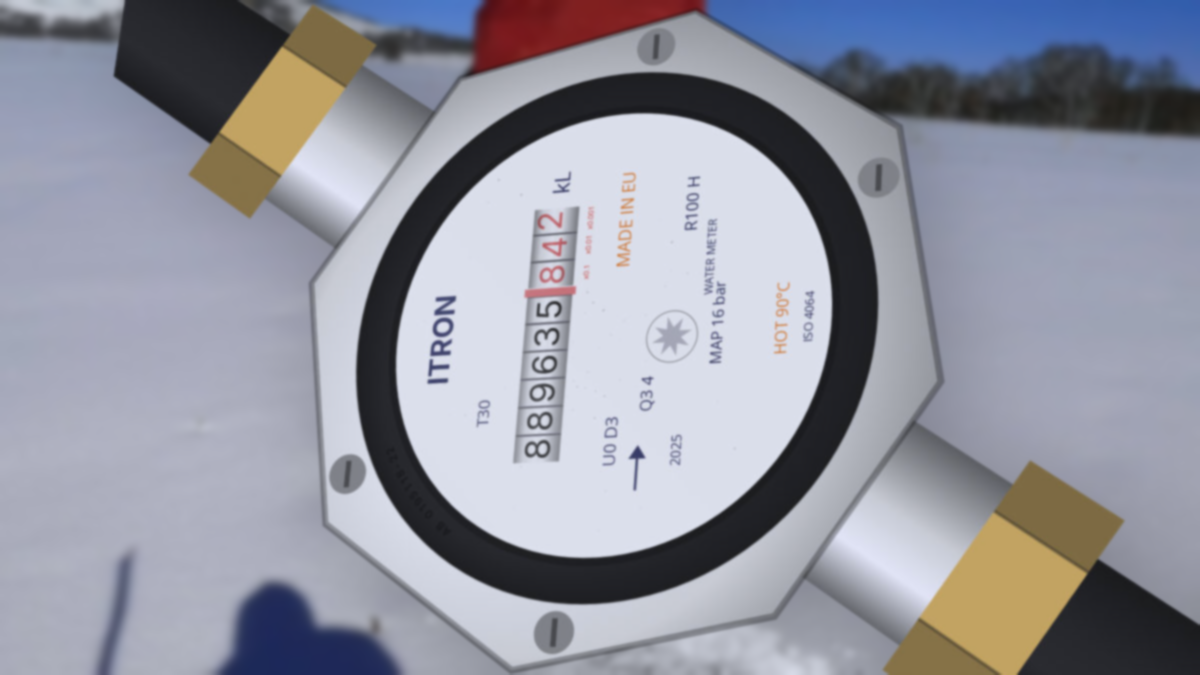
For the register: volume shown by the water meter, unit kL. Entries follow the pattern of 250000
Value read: 889635.842
